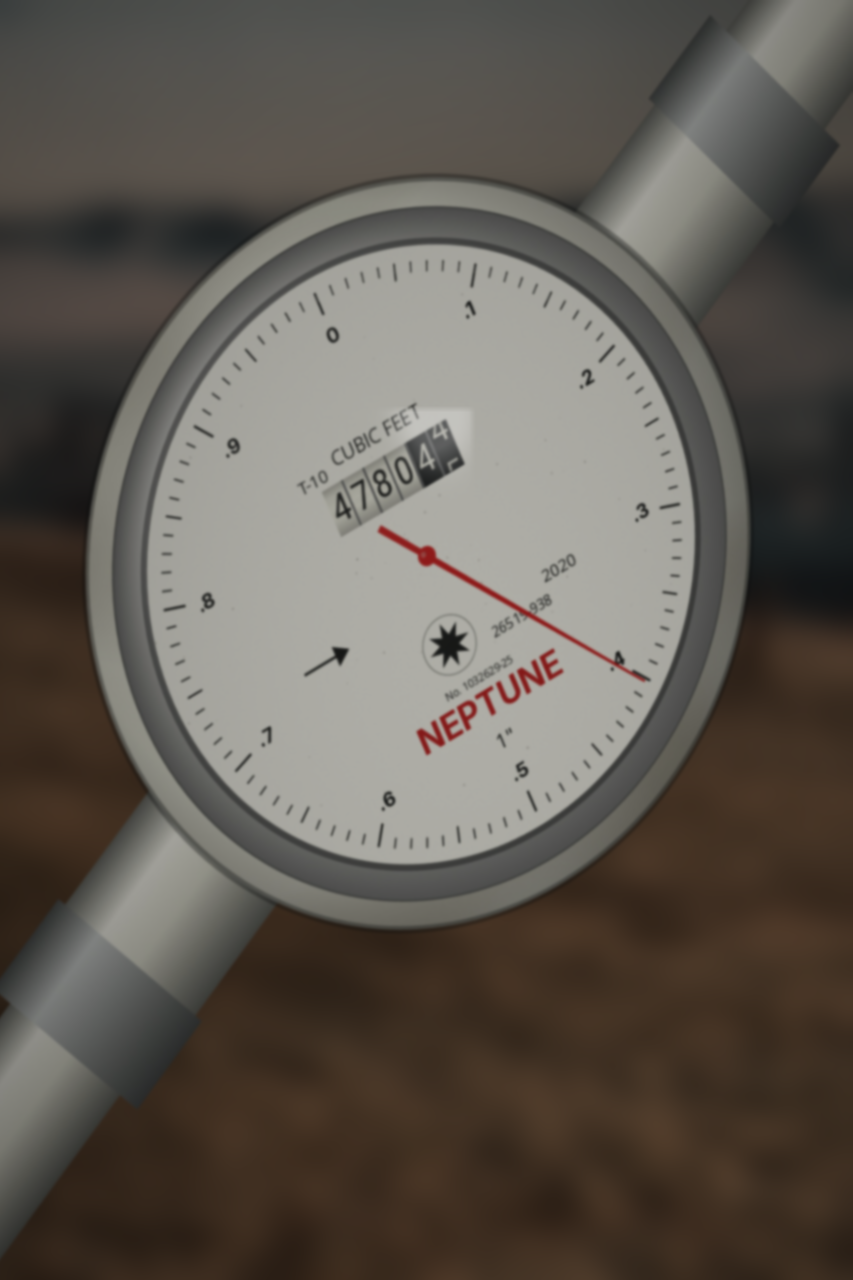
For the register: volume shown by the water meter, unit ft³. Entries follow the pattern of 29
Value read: 478044.40
